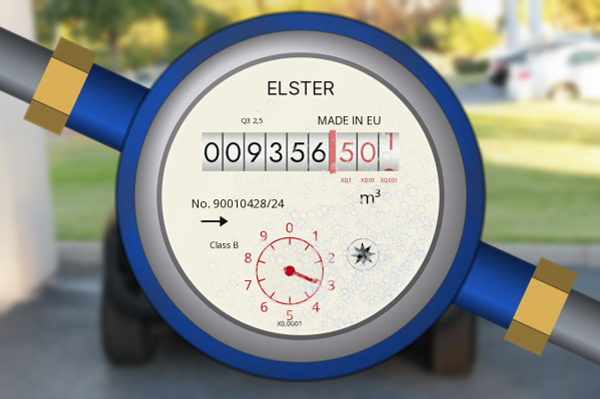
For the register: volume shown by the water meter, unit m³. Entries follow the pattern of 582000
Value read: 9356.5013
